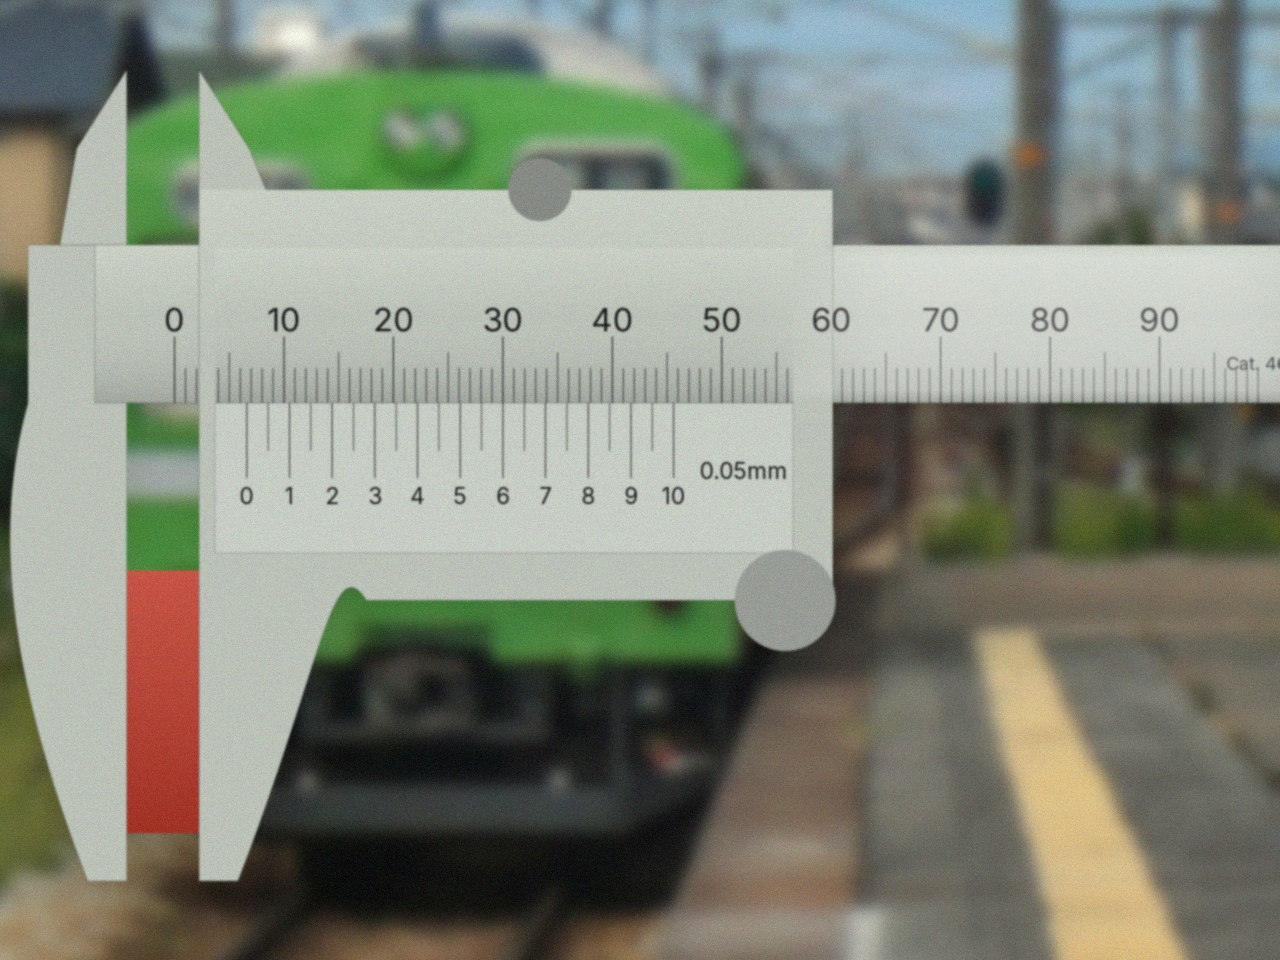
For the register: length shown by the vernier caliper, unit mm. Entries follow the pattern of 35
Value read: 6.6
